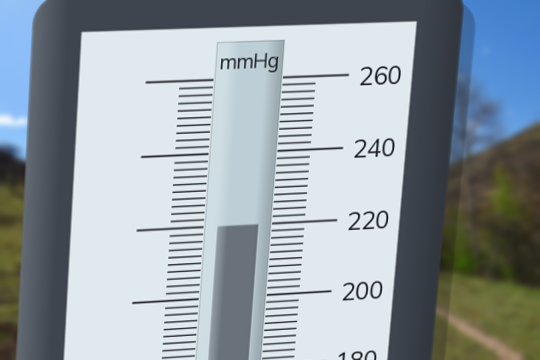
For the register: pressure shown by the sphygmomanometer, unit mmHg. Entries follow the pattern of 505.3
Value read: 220
